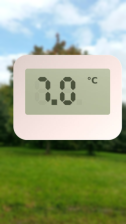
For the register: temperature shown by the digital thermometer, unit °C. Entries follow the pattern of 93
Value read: 7.0
